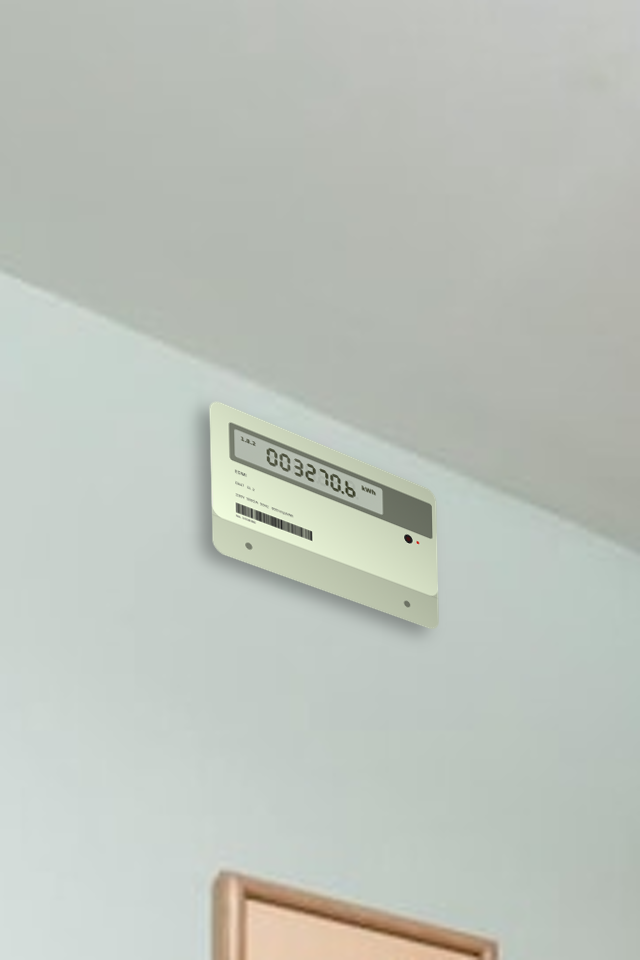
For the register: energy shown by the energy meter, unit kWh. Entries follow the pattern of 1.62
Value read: 3270.6
